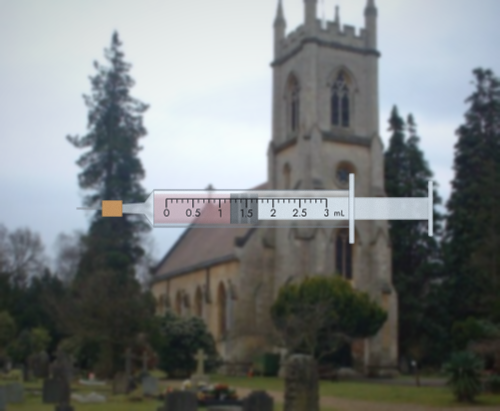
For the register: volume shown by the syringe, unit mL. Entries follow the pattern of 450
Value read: 1.2
